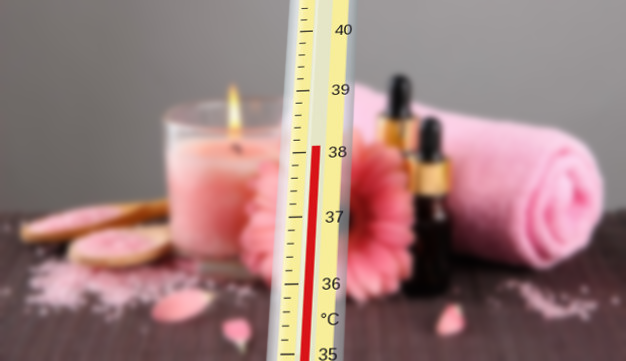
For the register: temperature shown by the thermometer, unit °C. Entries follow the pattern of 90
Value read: 38.1
